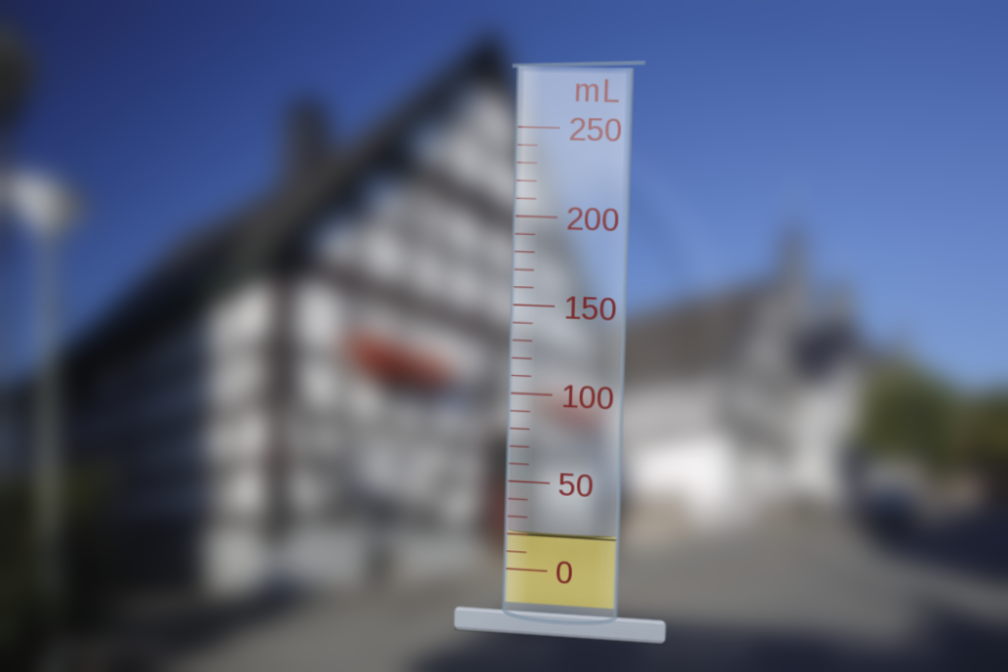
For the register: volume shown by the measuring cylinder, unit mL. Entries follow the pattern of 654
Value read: 20
